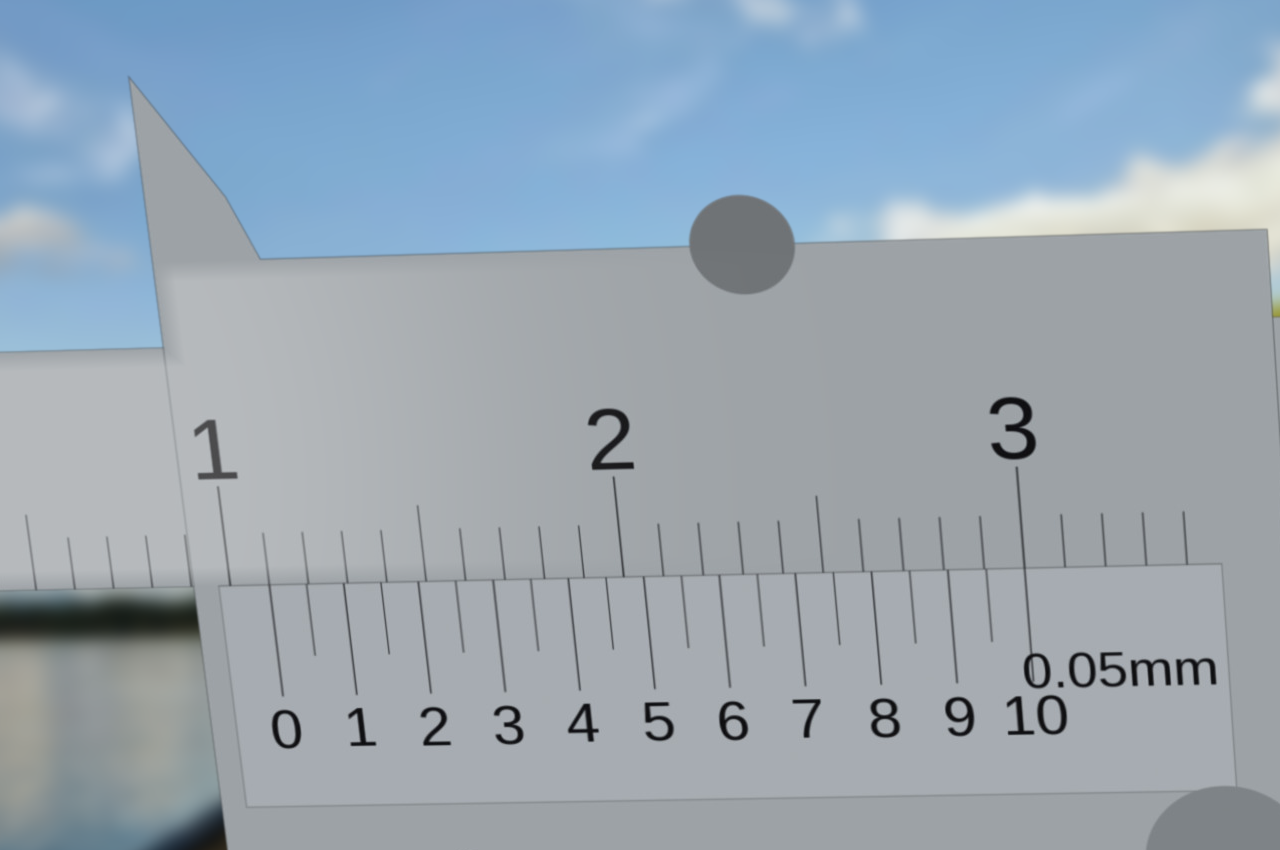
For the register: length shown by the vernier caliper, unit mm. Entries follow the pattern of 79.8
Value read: 11.00
